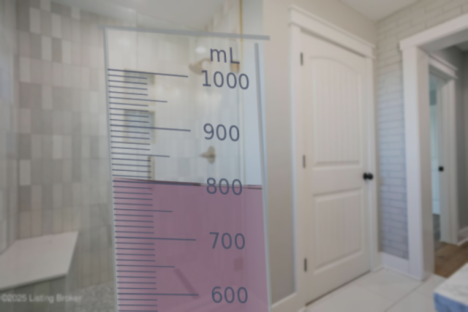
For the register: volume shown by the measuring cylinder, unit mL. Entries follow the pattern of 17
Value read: 800
